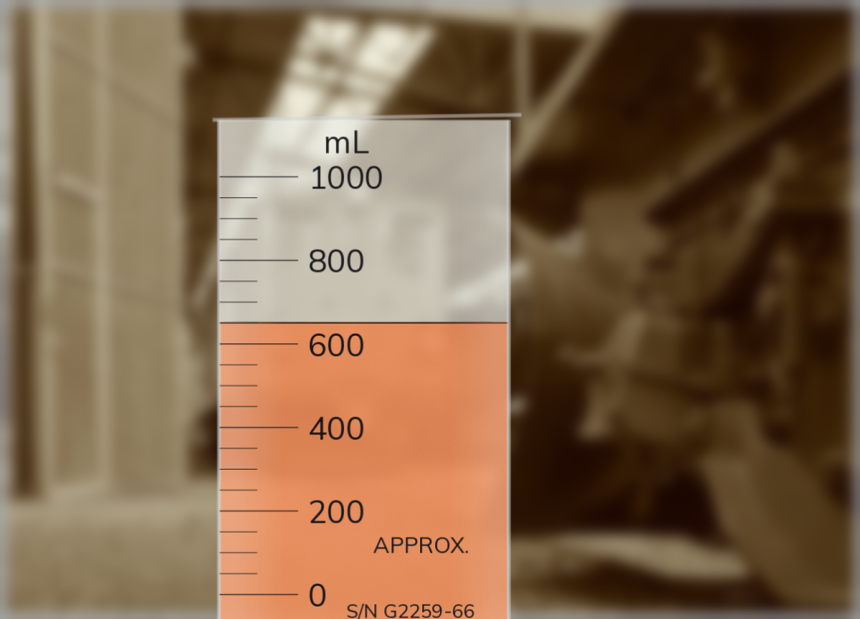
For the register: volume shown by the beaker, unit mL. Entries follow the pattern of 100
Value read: 650
